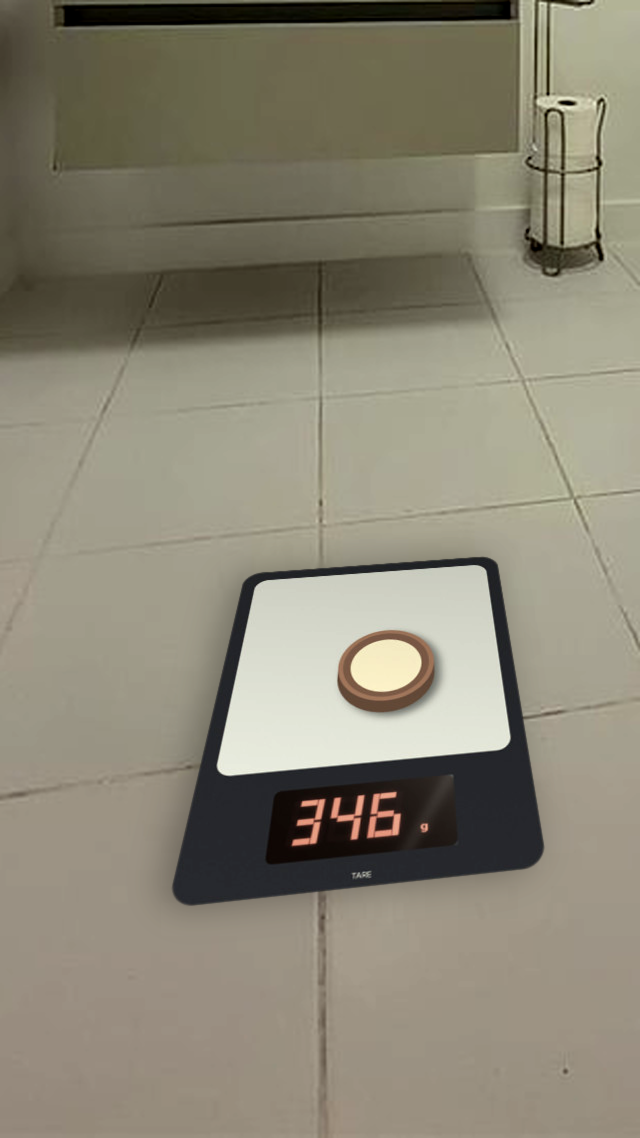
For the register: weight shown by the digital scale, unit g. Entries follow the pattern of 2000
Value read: 346
